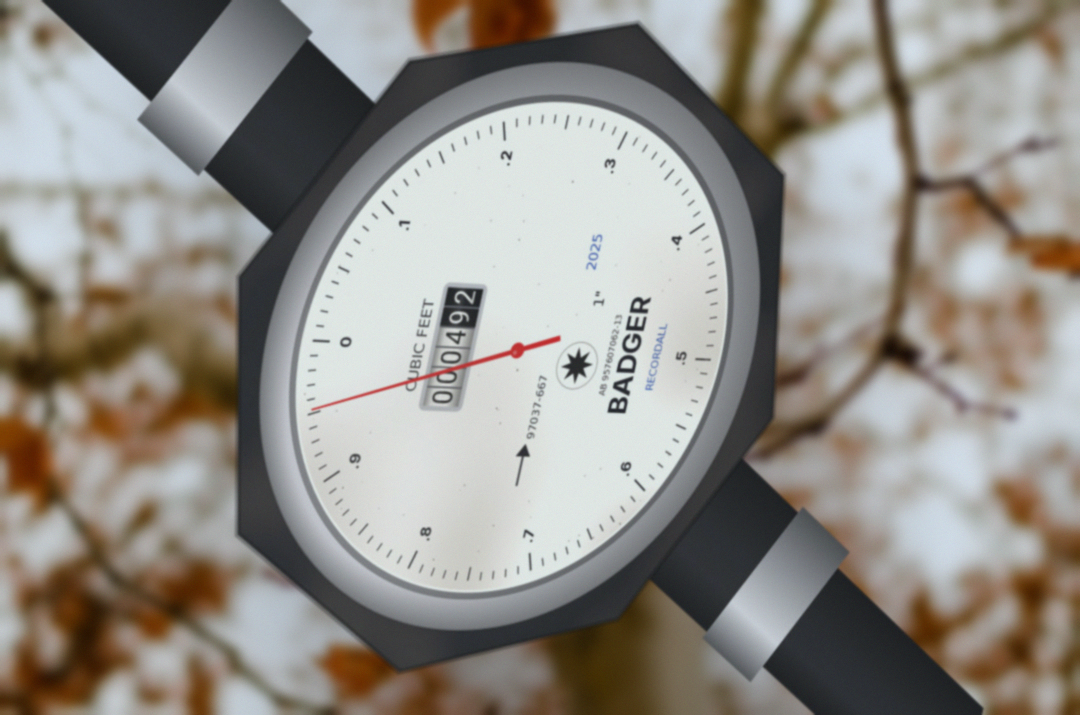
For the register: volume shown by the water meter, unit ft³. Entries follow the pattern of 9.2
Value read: 491.95
